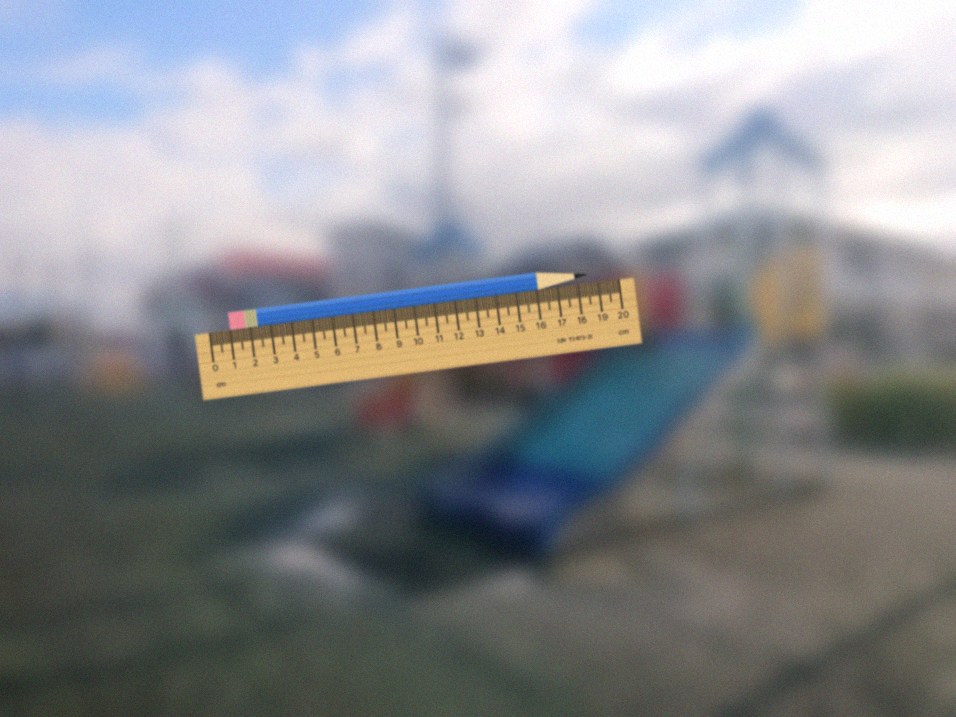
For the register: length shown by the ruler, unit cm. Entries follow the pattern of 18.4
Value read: 17.5
